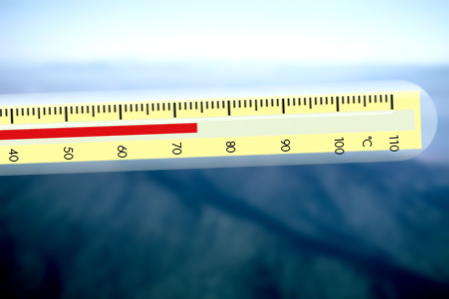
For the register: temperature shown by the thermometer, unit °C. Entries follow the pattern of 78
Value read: 74
